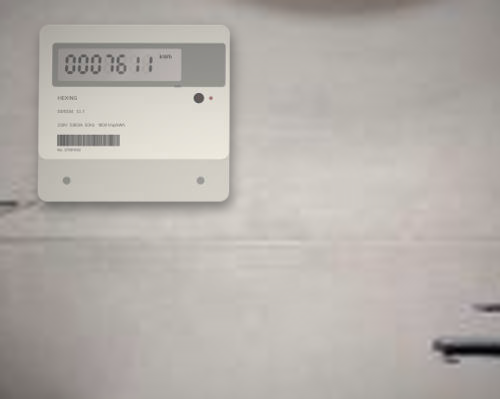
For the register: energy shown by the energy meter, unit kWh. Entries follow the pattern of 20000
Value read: 7611
